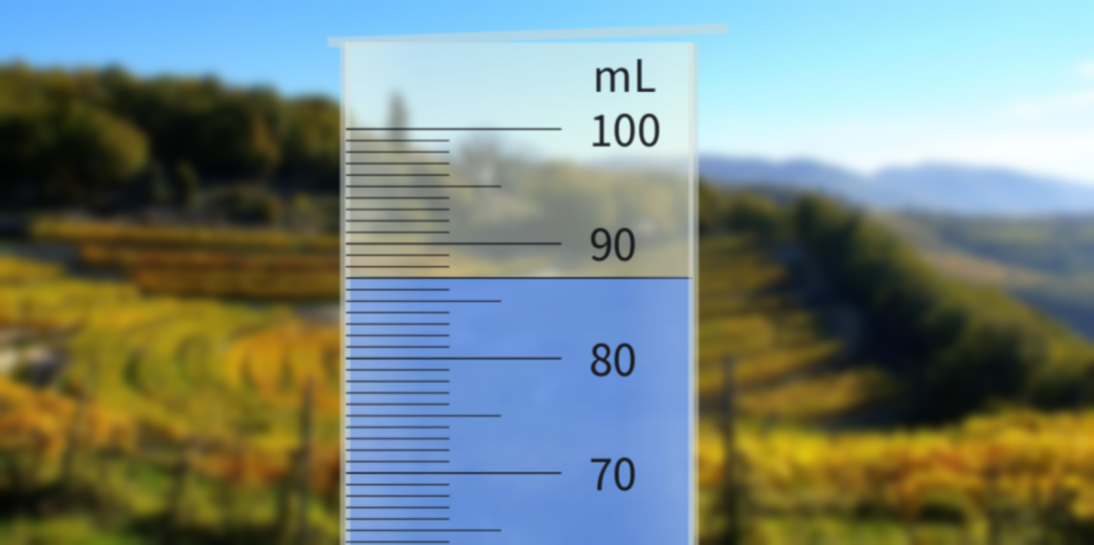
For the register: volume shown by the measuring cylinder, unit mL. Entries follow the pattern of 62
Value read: 87
